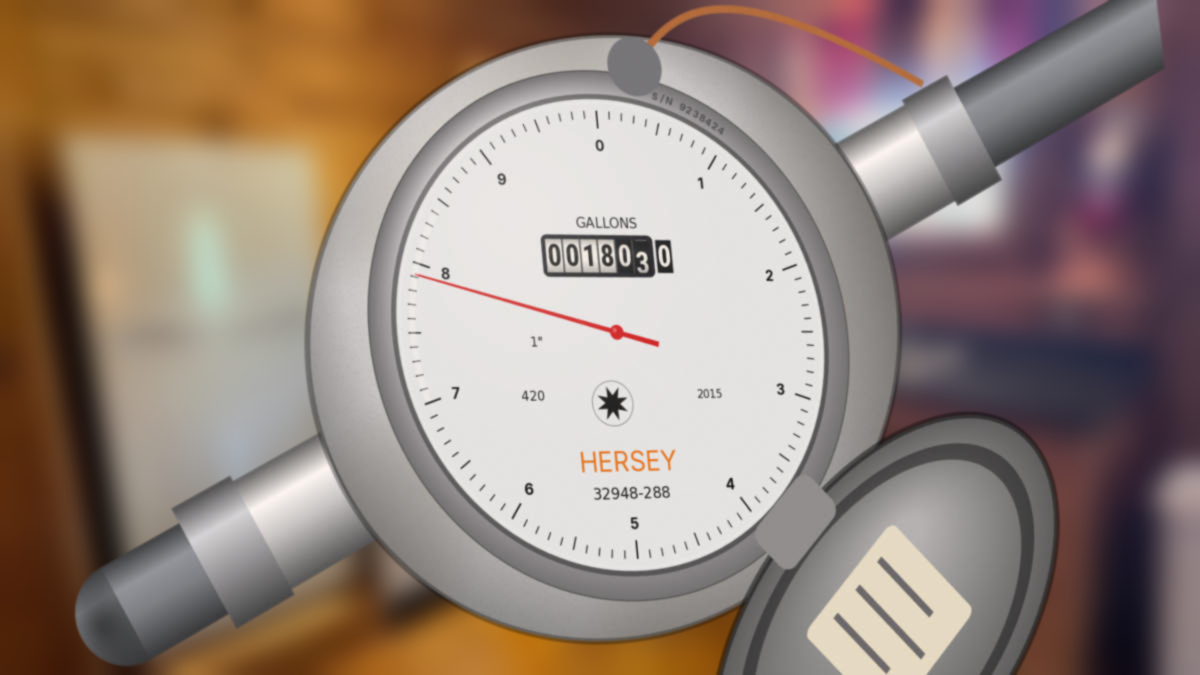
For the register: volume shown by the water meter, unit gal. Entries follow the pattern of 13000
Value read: 18027.9
